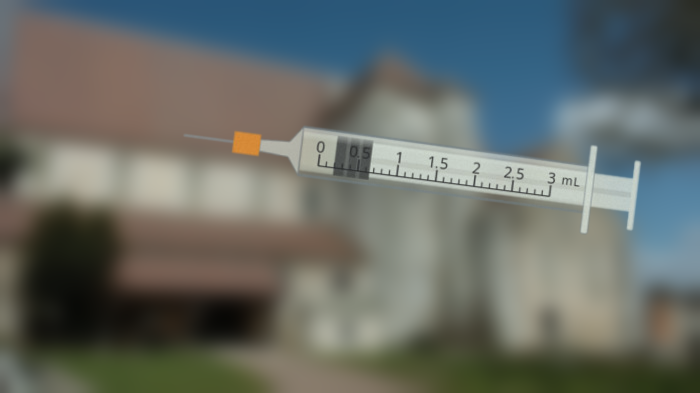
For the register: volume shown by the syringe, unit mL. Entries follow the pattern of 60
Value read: 0.2
